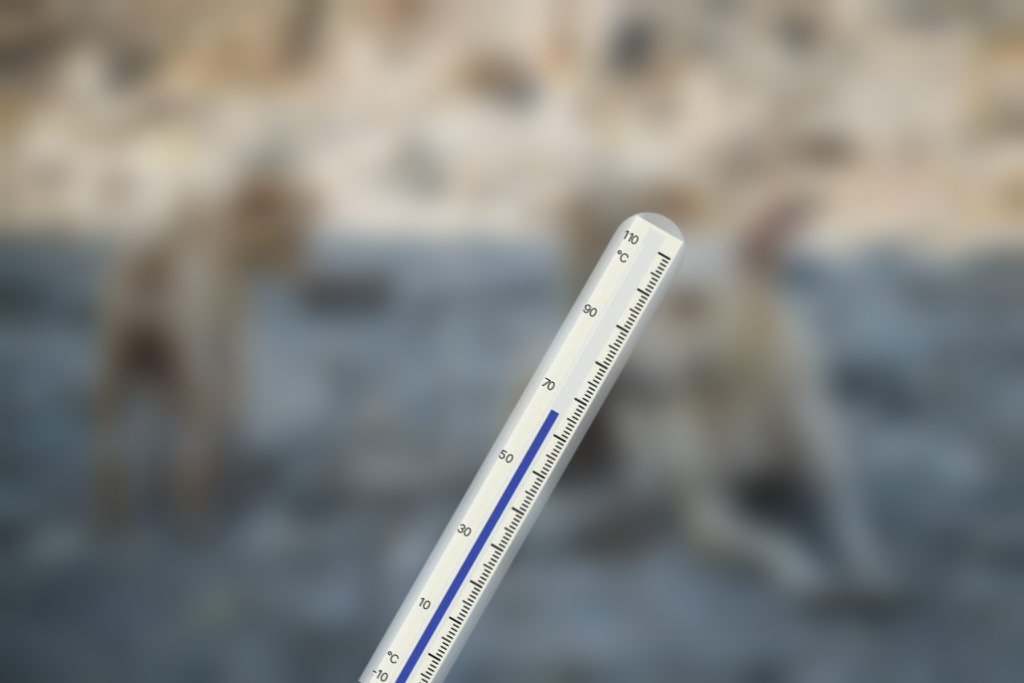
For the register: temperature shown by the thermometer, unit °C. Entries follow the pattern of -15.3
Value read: 65
